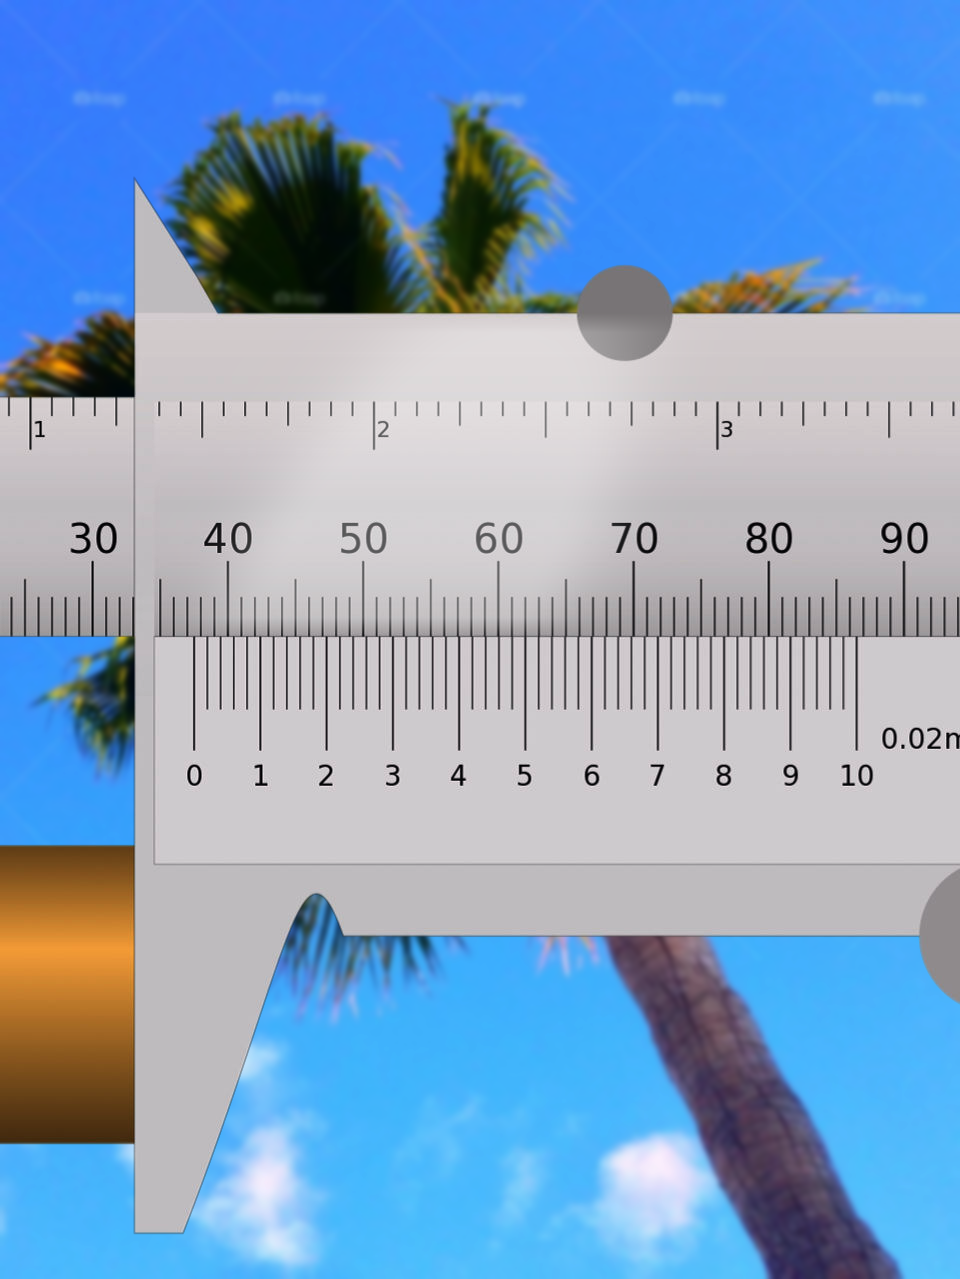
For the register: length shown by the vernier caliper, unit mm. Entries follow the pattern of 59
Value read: 37.5
